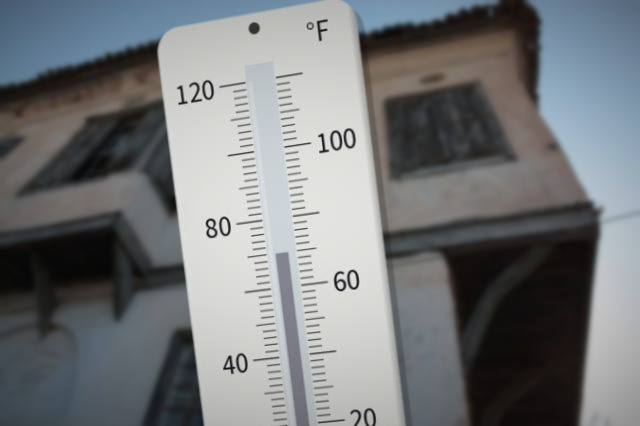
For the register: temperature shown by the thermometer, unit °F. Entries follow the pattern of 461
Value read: 70
